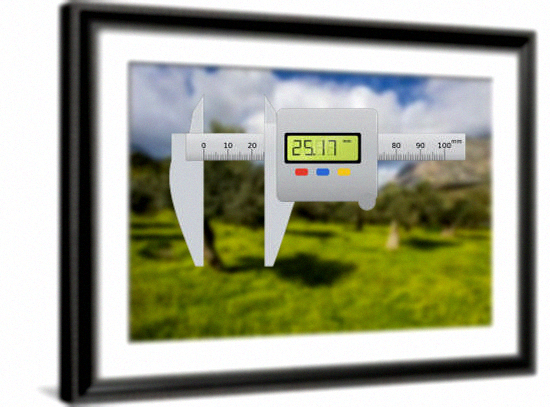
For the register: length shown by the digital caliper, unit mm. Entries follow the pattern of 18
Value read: 25.17
